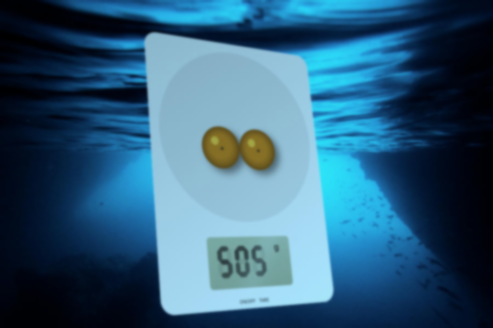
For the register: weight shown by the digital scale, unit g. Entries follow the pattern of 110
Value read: 505
